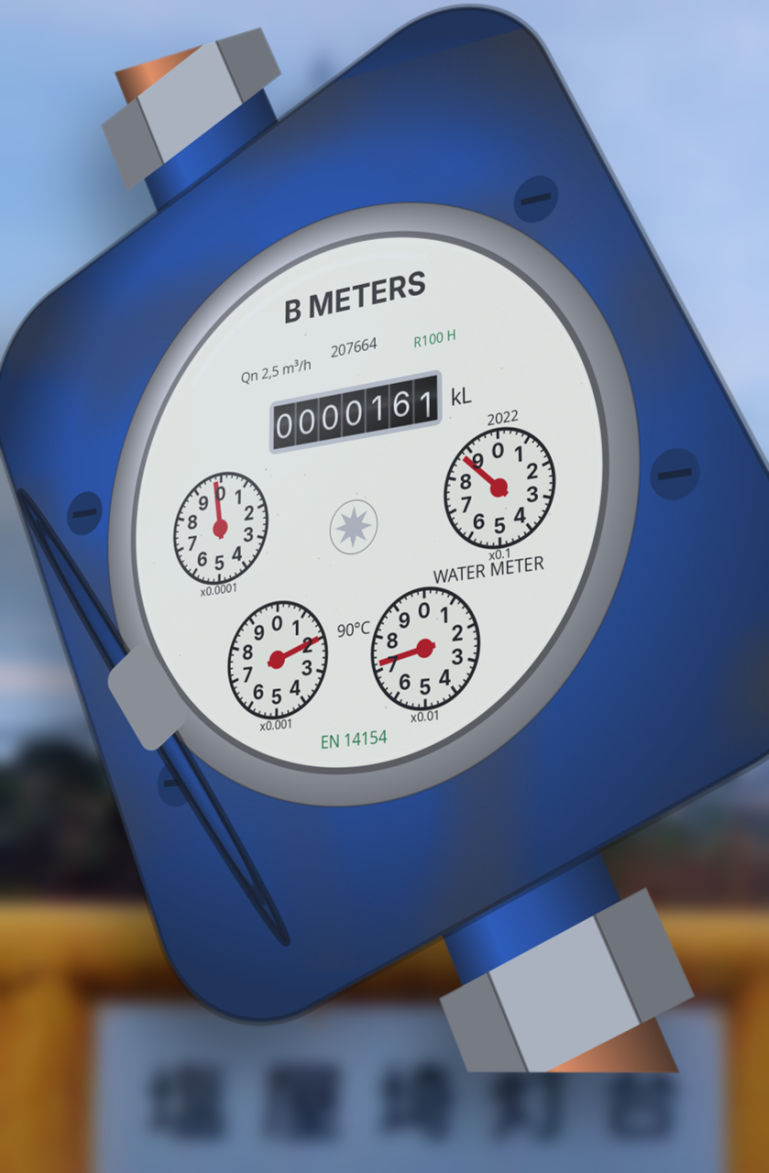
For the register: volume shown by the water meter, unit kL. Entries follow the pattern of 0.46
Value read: 160.8719
